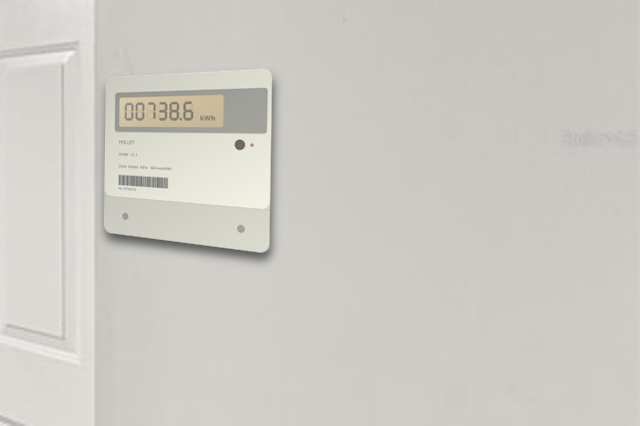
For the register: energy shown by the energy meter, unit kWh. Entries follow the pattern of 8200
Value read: 738.6
